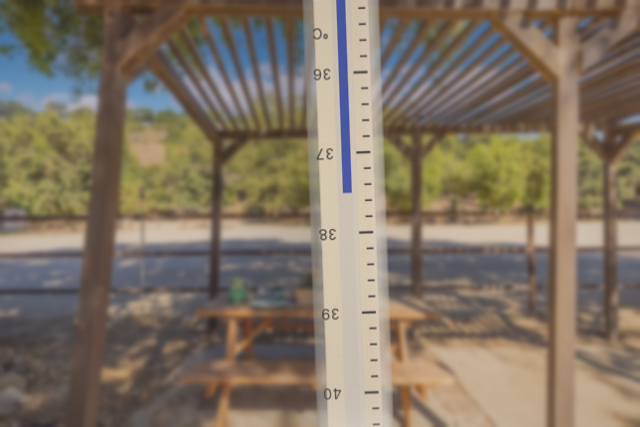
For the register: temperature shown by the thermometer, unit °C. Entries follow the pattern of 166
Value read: 37.5
